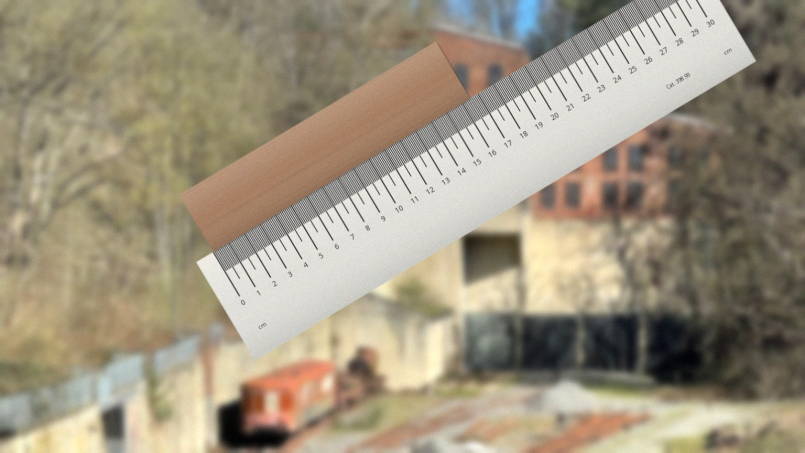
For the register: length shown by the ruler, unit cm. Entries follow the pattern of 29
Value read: 16.5
